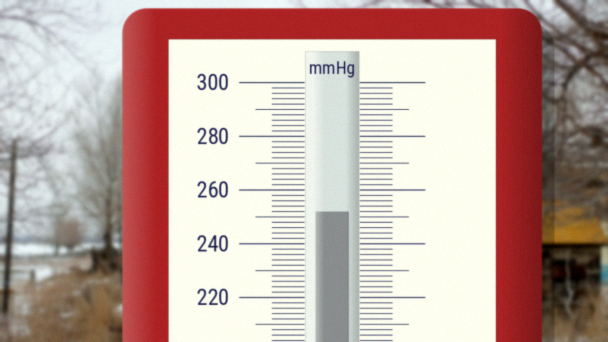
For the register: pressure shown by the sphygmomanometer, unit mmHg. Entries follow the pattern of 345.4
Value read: 252
